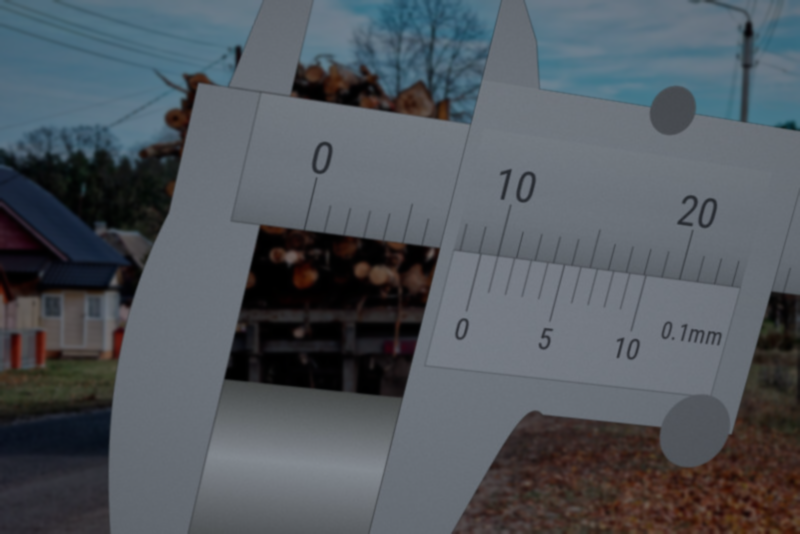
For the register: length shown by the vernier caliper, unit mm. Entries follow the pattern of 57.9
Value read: 9.1
